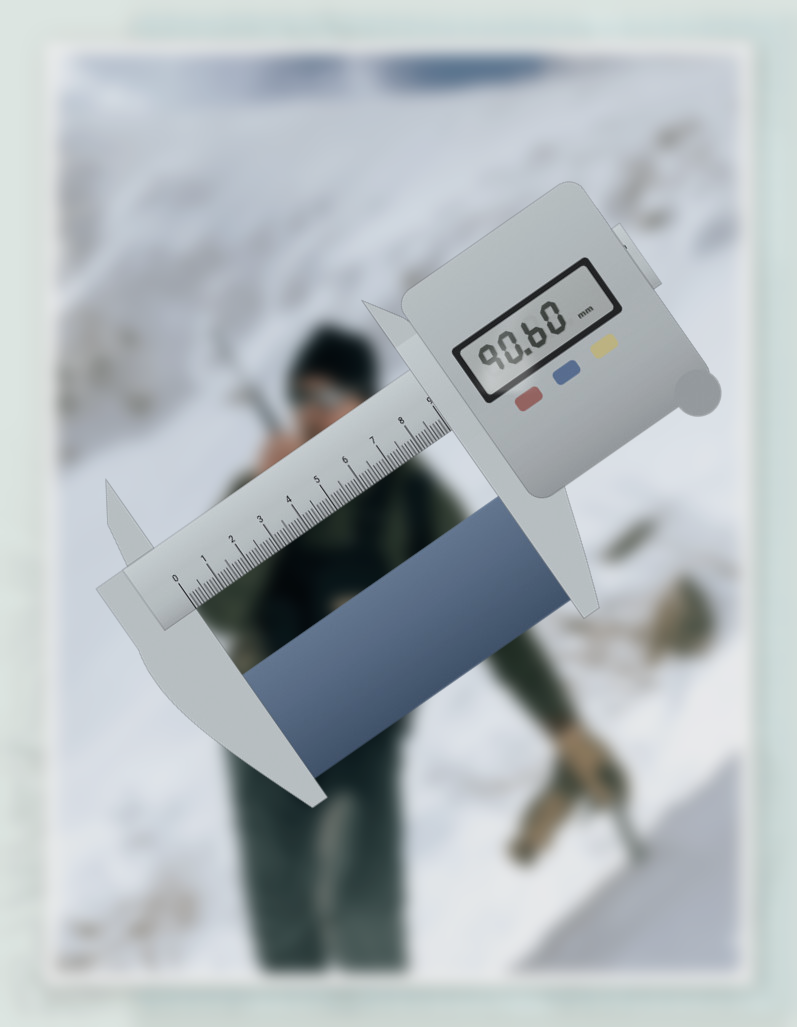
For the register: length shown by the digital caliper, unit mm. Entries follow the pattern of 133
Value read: 90.60
